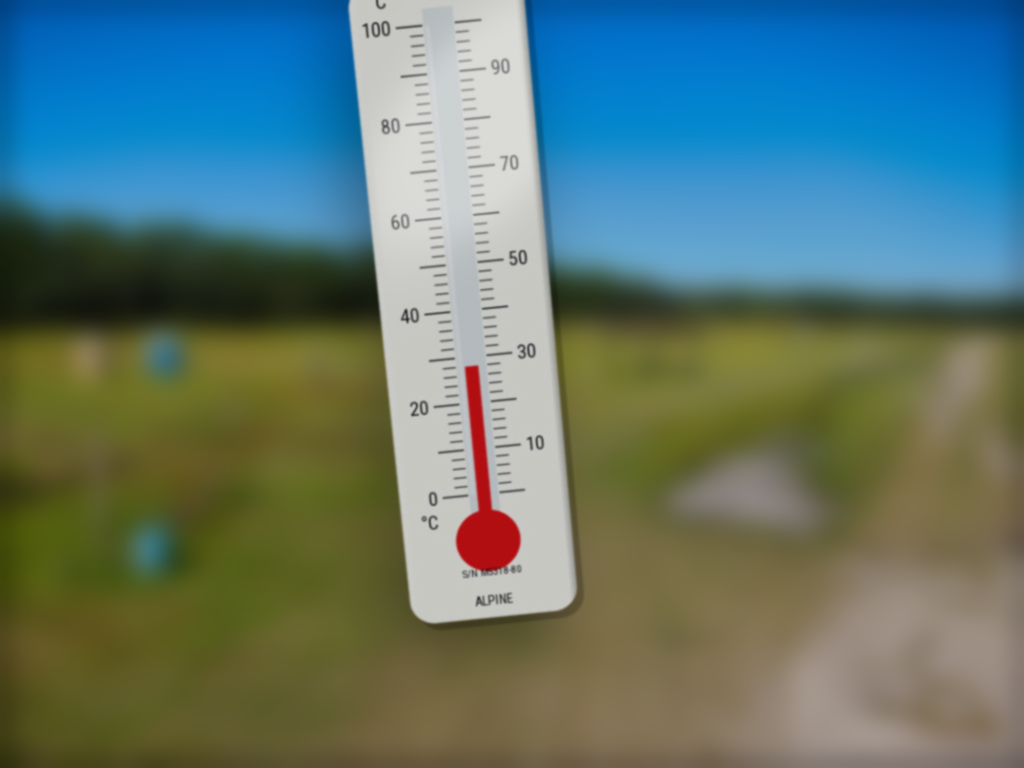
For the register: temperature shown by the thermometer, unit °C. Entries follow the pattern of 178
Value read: 28
